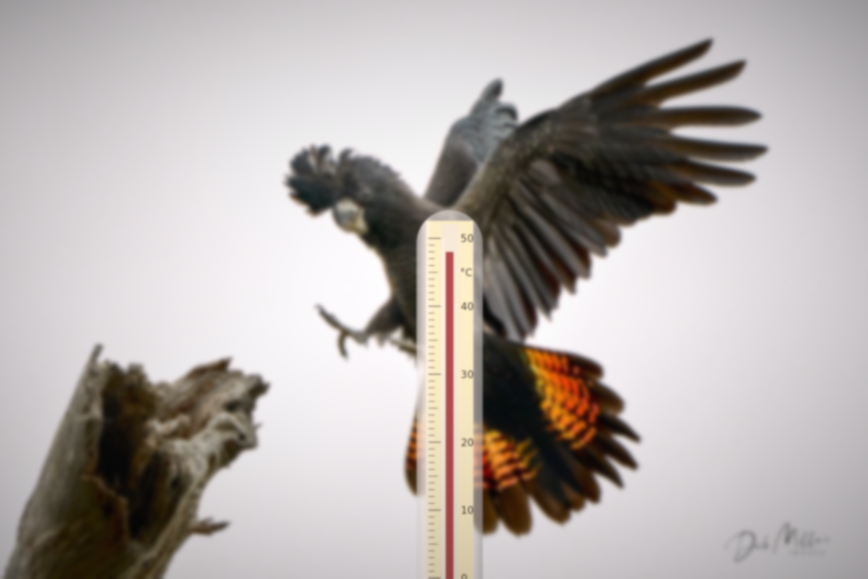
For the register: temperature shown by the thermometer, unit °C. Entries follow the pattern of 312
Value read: 48
